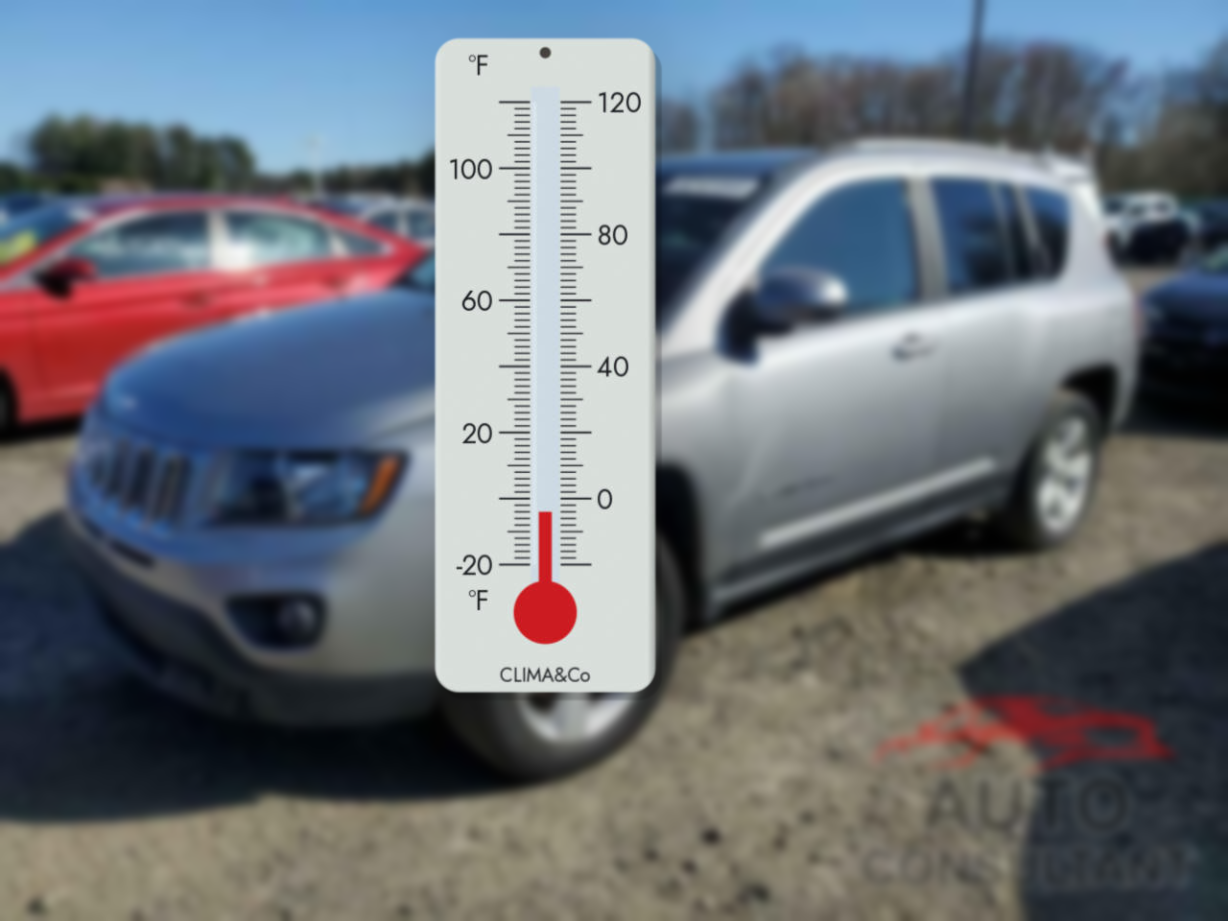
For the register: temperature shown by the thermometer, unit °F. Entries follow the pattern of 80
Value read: -4
